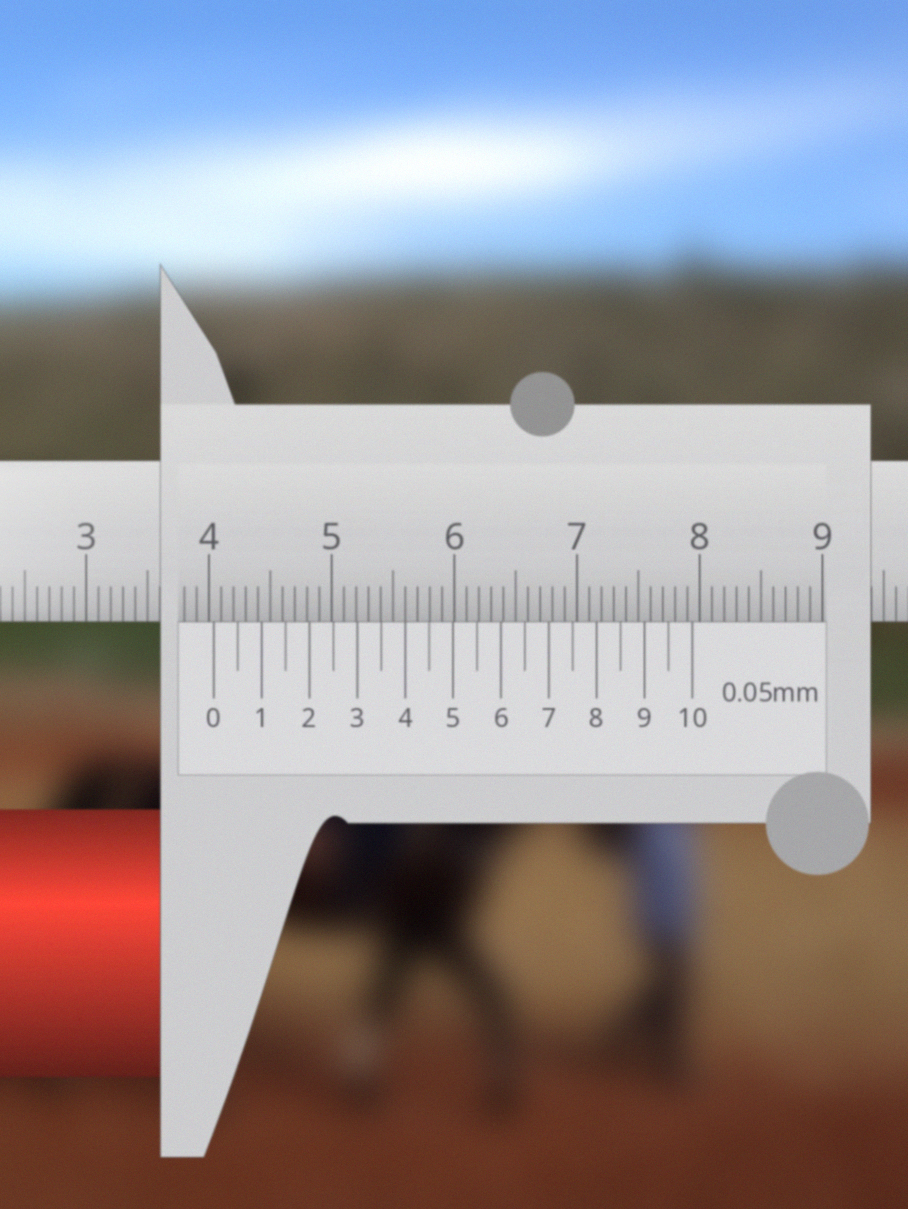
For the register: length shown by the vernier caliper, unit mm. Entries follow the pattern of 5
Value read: 40.4
